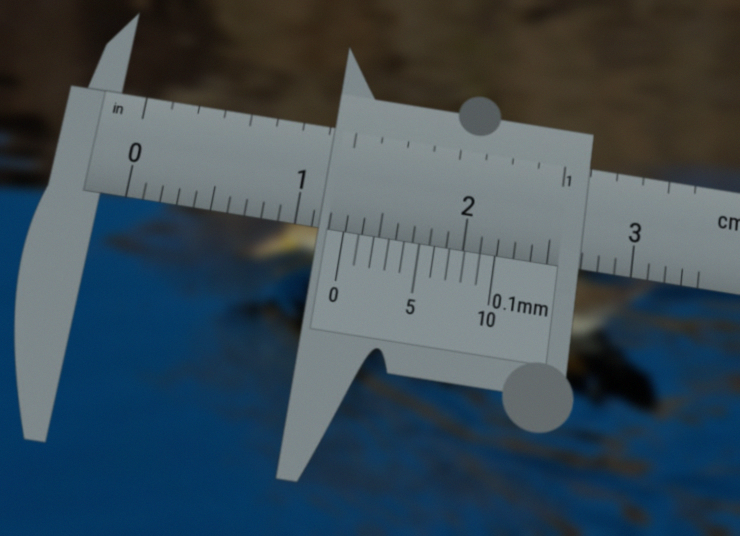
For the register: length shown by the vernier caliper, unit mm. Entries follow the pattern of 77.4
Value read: 12.9
